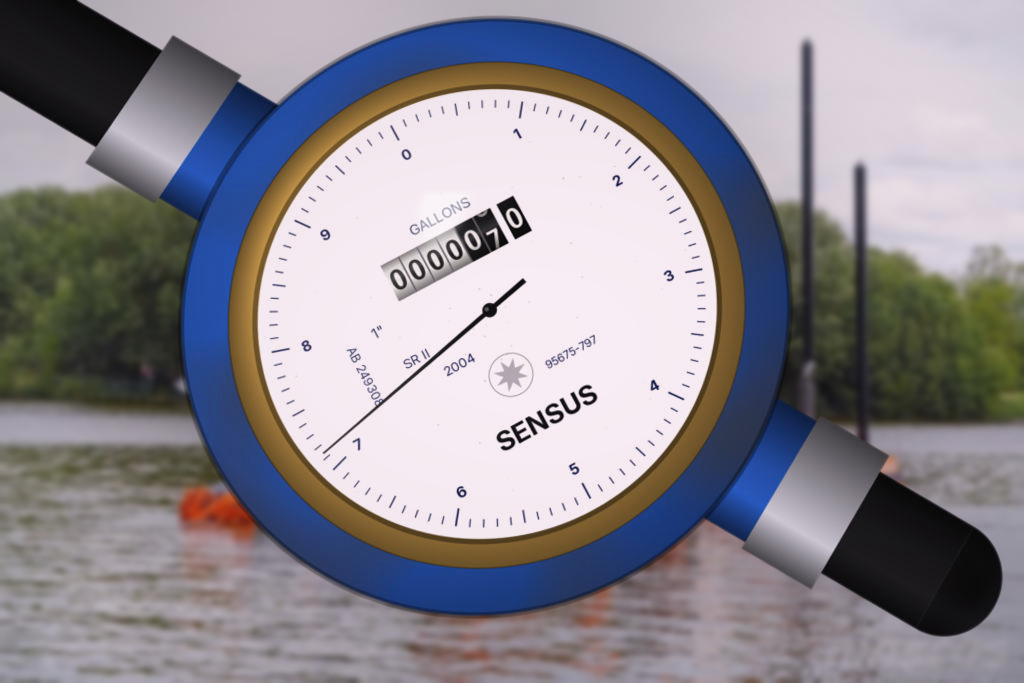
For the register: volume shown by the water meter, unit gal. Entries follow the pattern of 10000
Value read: 67.1
